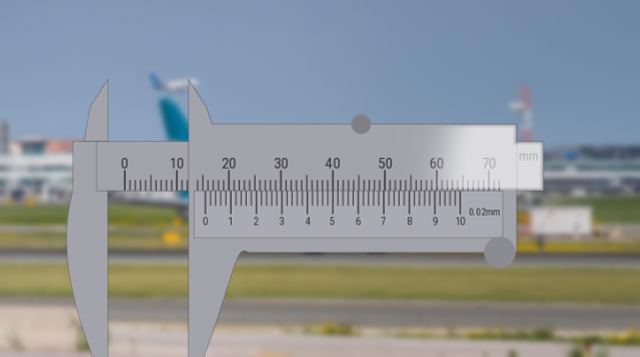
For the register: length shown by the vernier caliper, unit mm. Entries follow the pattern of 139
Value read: 15.5
